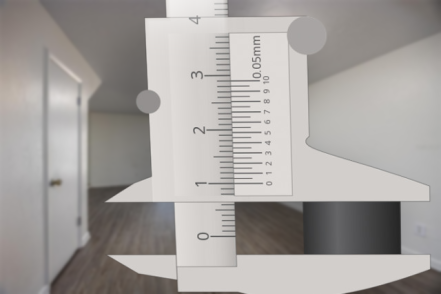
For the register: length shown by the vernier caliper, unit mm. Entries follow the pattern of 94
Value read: 10.0
